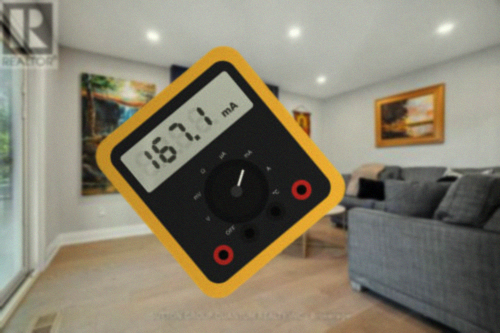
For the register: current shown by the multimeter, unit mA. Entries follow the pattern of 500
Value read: 167.1
